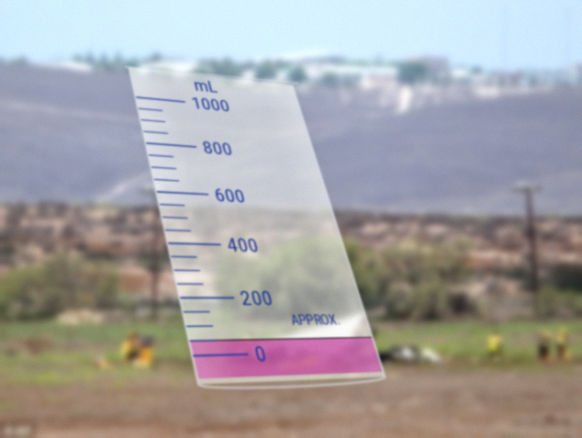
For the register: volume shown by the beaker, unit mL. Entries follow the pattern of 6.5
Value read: 50
